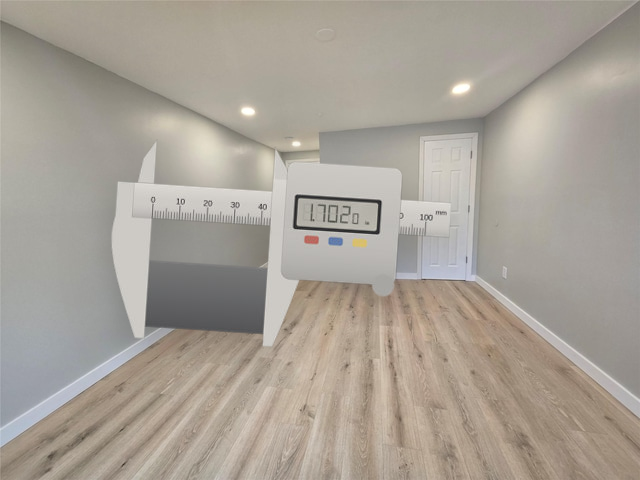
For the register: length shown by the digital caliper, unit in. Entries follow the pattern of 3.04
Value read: 1.7020
